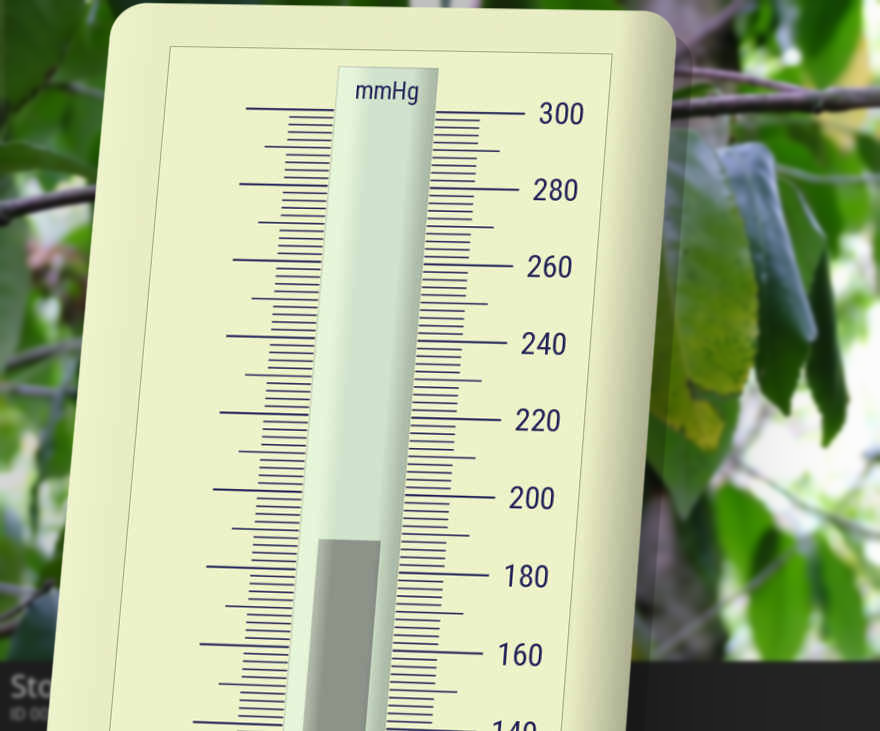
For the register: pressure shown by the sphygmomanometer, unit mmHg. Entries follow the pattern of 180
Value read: 188
